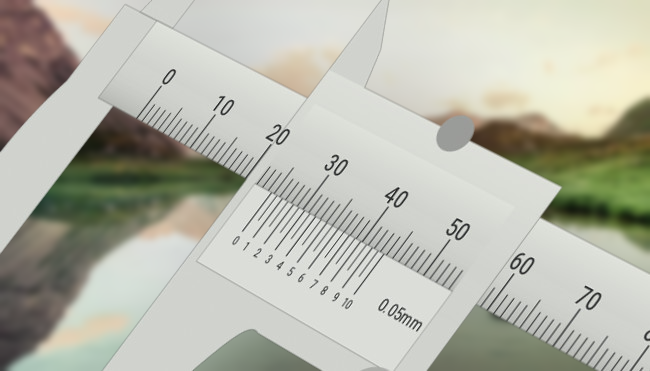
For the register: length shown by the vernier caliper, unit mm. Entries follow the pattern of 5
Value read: 24.6
